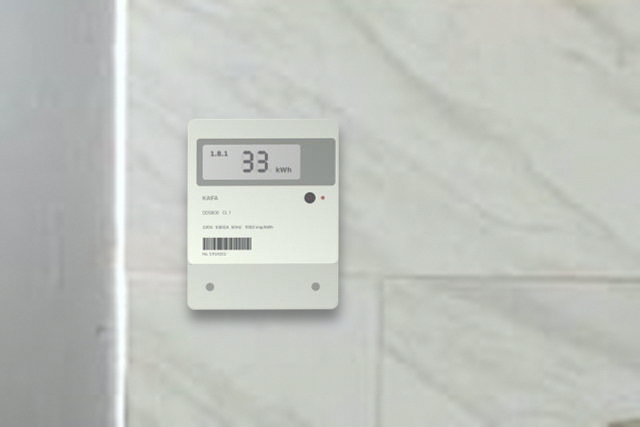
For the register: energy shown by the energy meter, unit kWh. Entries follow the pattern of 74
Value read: 33
